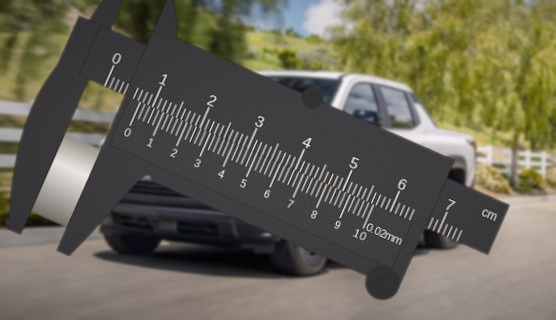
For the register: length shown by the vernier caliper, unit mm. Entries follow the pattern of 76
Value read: 7.5
